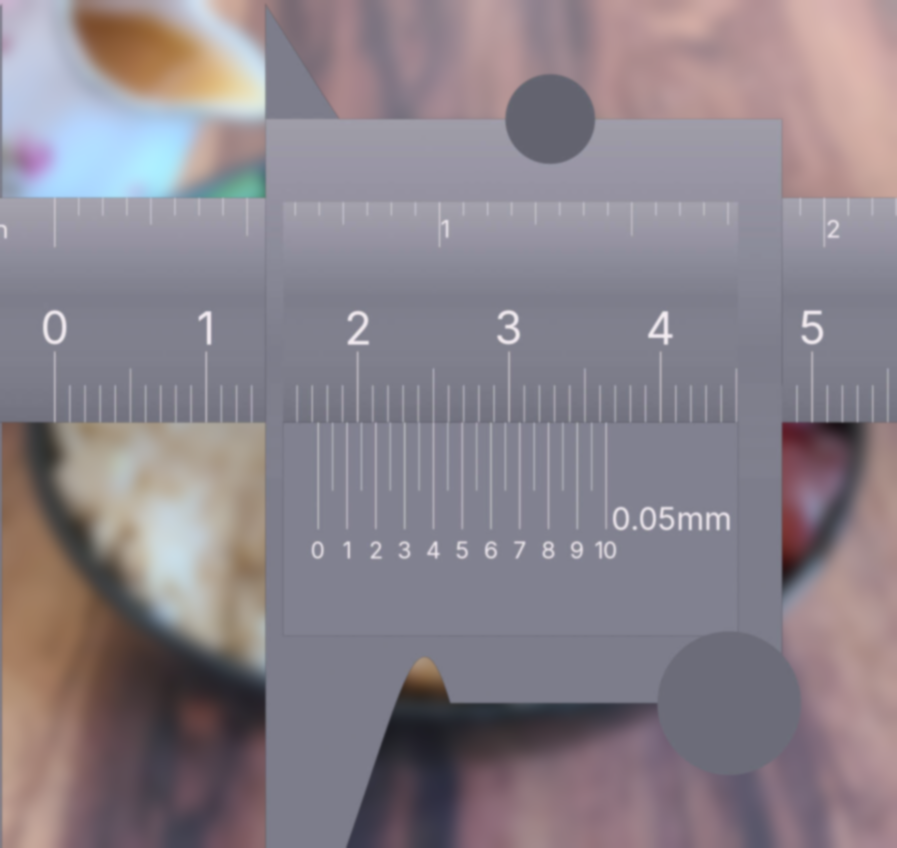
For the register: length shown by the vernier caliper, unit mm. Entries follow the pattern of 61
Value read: 17.4
